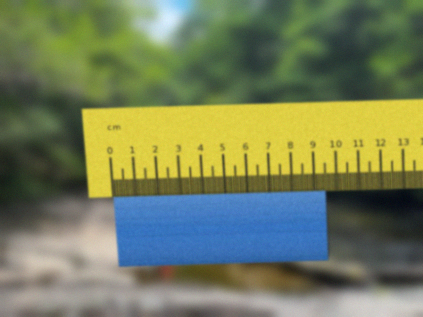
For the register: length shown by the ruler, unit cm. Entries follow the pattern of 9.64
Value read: 9.5
